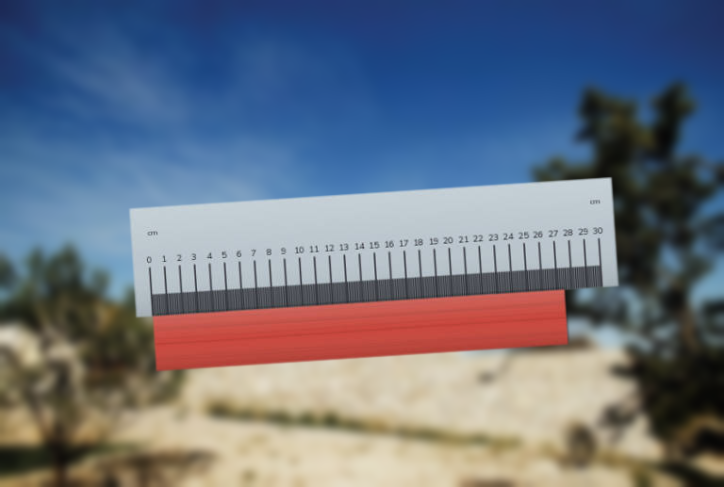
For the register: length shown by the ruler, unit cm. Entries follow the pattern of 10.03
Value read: 27.5
